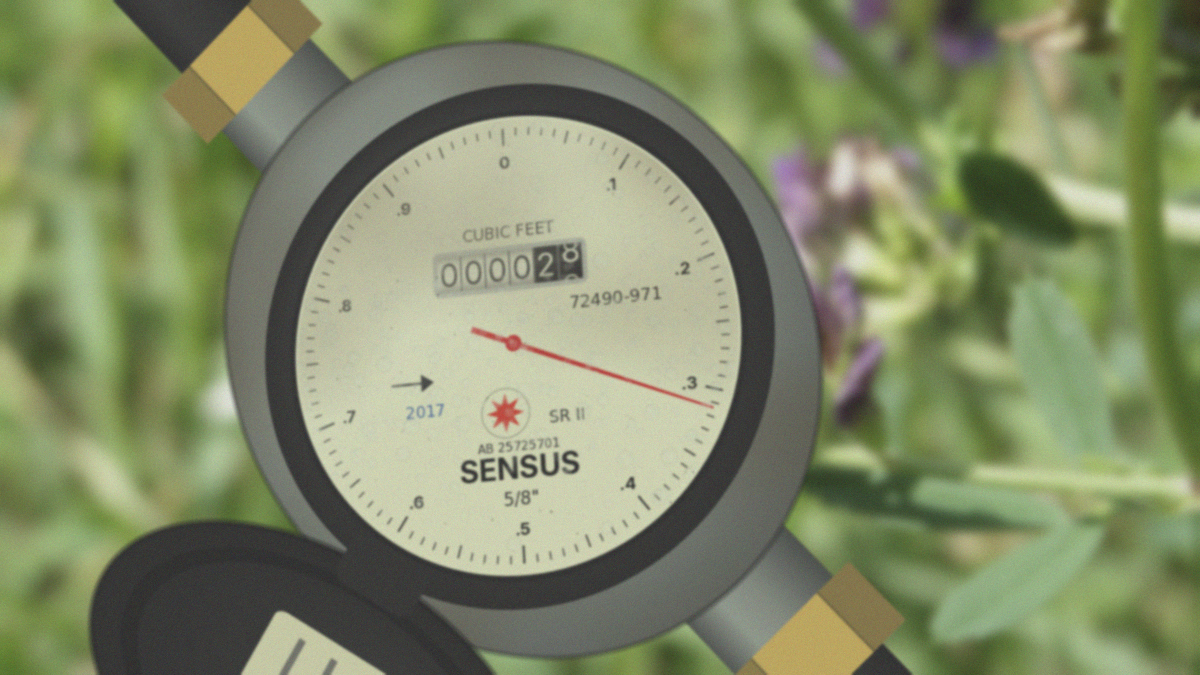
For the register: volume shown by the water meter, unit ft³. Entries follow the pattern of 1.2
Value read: 28.31
